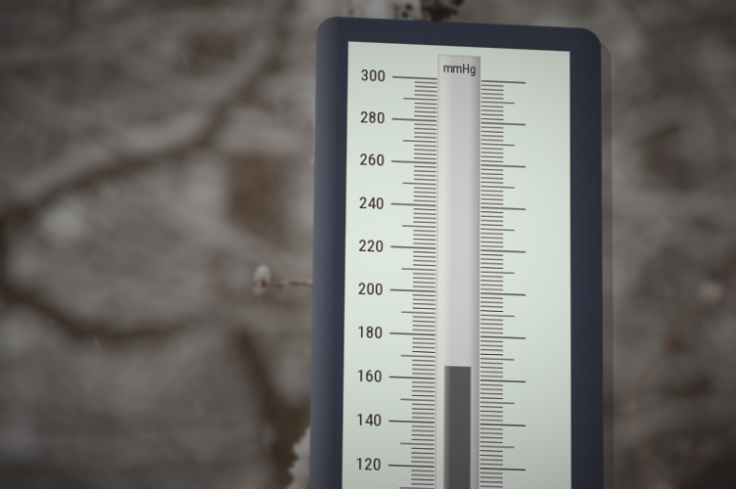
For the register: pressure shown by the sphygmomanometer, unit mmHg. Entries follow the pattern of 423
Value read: 166
